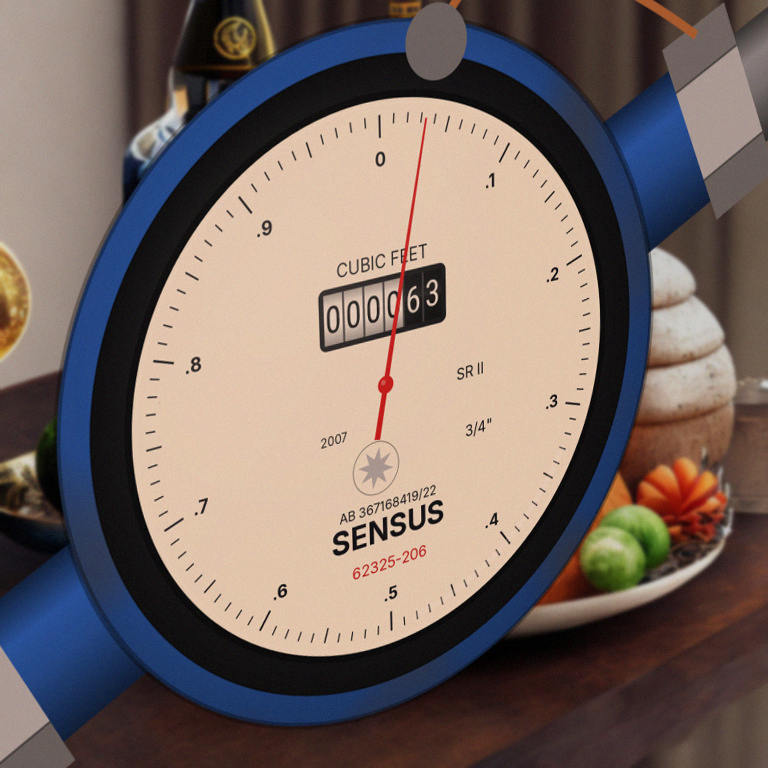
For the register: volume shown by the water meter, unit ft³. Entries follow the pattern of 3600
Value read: 63.03
